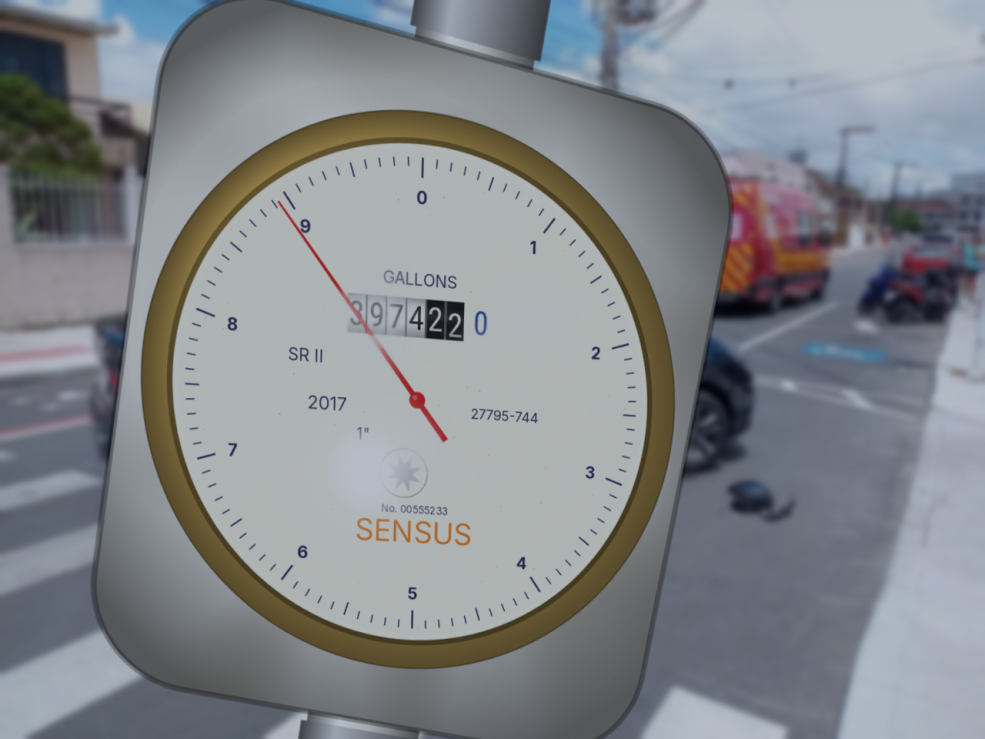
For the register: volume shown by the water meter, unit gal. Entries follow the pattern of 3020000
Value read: 3974218.9
